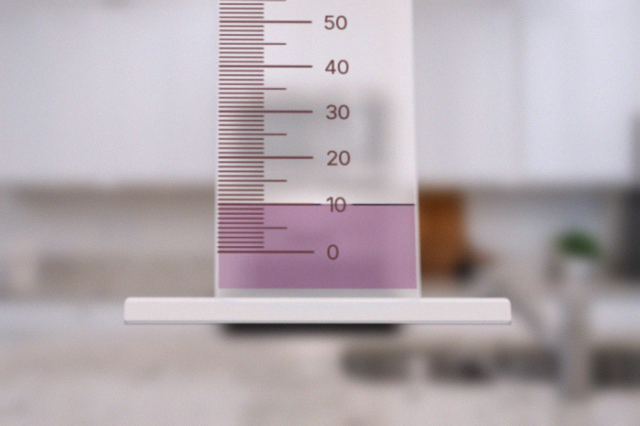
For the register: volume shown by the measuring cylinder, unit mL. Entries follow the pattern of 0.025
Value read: 10
